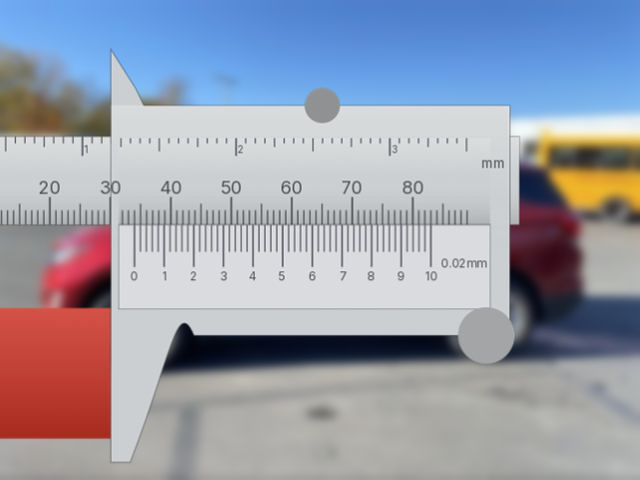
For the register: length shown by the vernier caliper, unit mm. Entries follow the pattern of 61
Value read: 34.0
